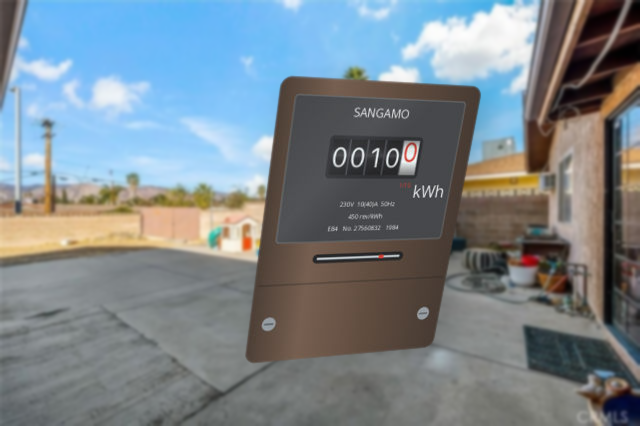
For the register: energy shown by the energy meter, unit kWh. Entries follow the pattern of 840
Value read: 10.0
